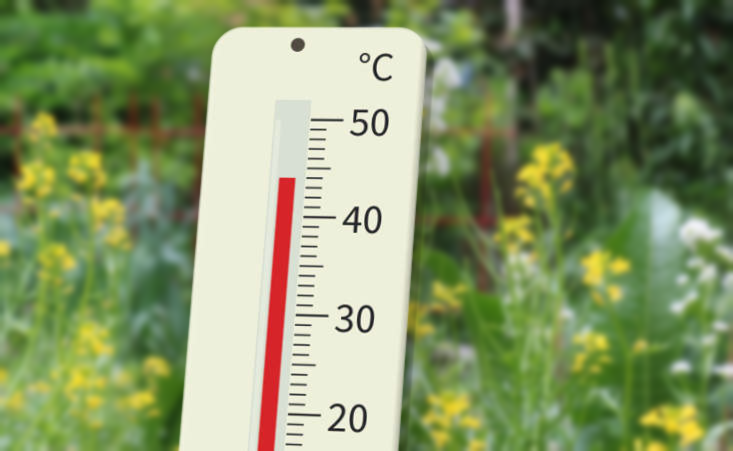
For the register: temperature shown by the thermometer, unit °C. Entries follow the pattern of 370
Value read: 44
